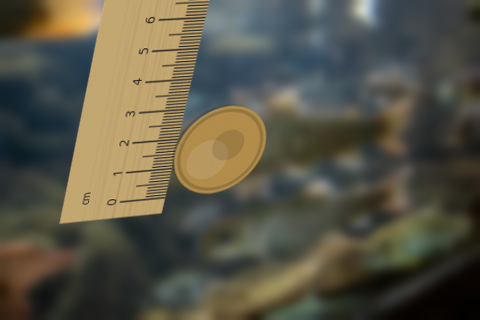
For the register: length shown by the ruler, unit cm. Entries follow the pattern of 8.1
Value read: 3
